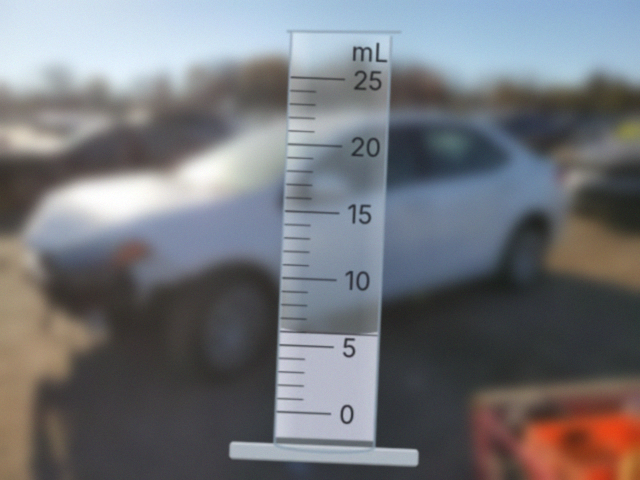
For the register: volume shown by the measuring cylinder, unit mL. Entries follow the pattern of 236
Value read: 6
